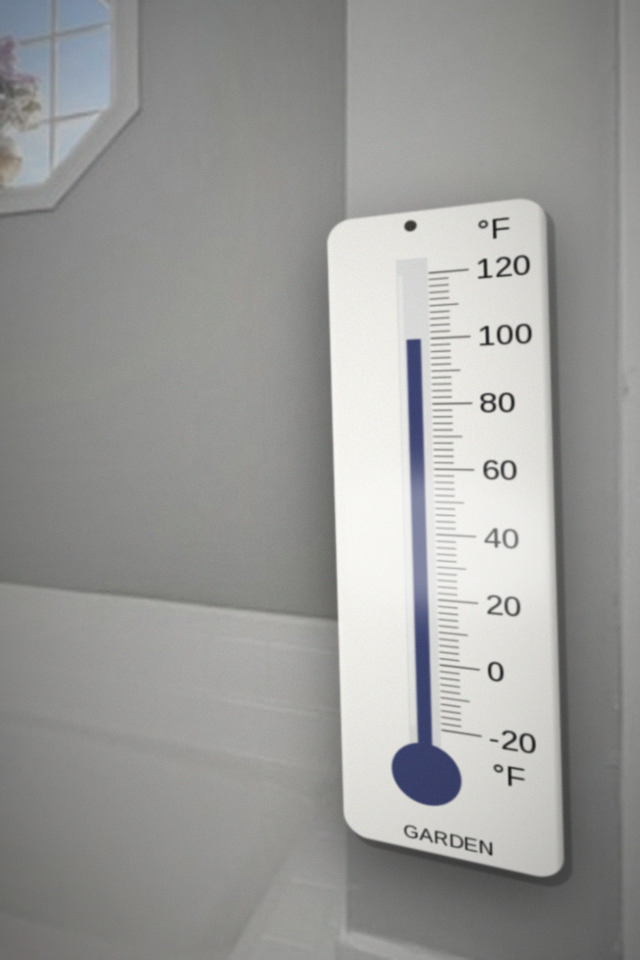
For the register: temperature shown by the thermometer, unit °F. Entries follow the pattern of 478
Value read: 100
